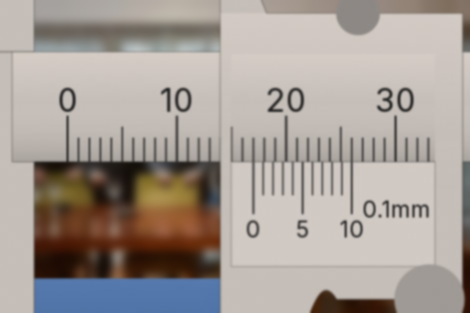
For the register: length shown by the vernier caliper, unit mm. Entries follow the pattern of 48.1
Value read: 17.0
